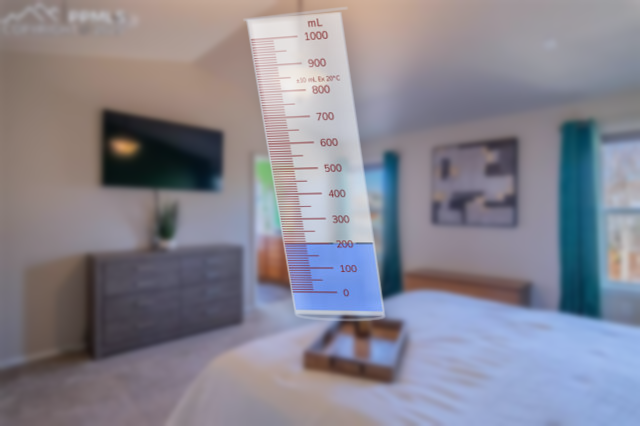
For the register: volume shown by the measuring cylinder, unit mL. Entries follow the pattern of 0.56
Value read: 200
